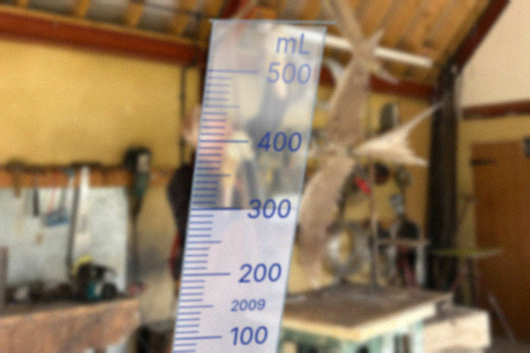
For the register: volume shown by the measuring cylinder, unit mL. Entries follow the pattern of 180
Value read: 300
